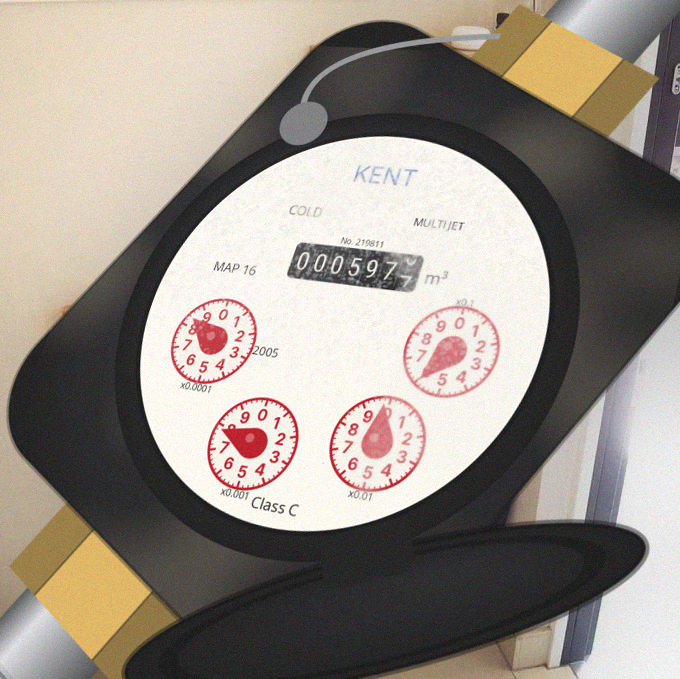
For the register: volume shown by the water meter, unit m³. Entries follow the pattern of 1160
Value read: 5976.5978
